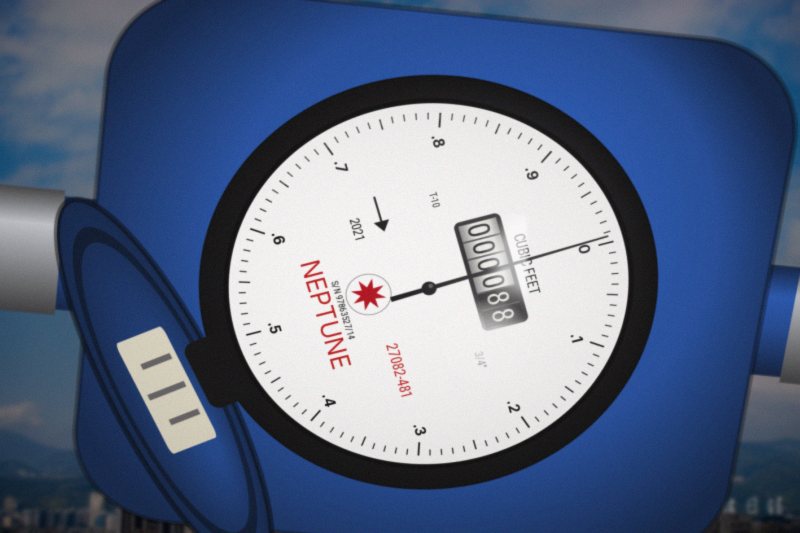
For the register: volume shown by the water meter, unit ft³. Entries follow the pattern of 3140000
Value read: 87.99
